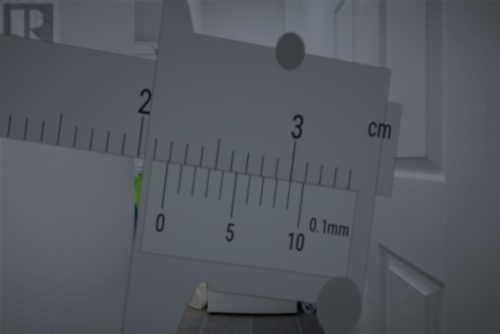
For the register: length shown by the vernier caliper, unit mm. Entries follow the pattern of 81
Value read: 21.9
